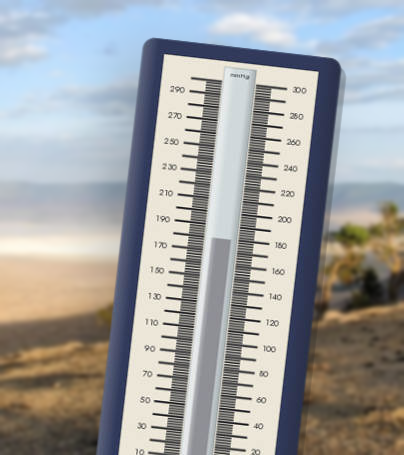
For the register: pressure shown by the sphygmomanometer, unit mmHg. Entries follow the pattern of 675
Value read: 180
